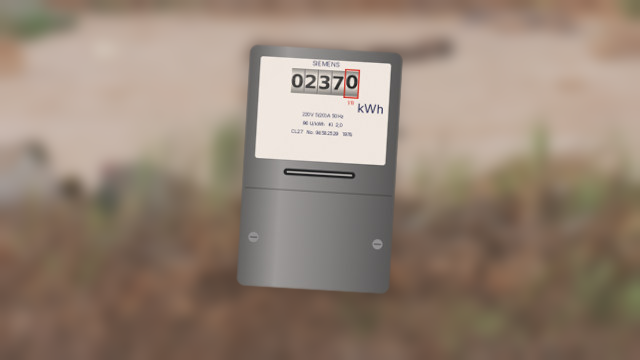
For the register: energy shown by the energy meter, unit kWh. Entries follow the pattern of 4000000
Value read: 237.0
